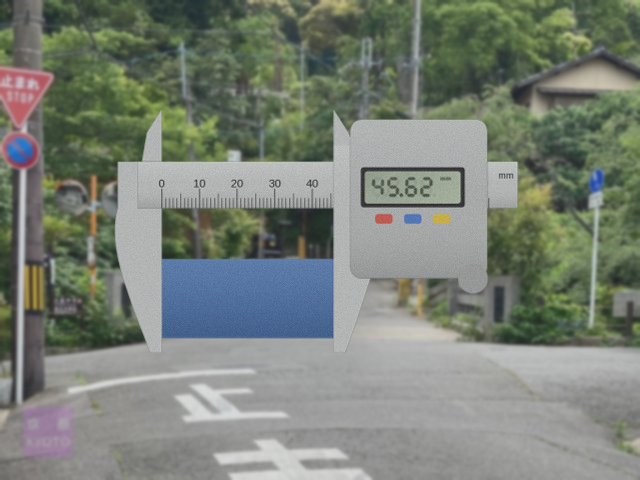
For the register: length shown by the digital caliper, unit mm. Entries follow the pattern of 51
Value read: 45.62
